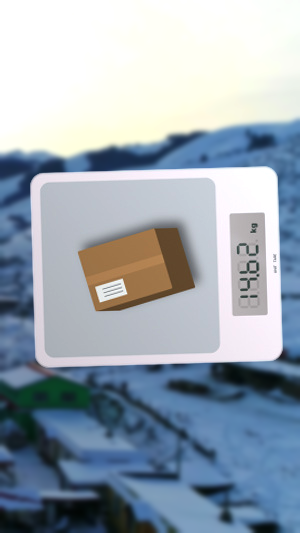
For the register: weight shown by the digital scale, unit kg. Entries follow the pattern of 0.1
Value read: 14.62
